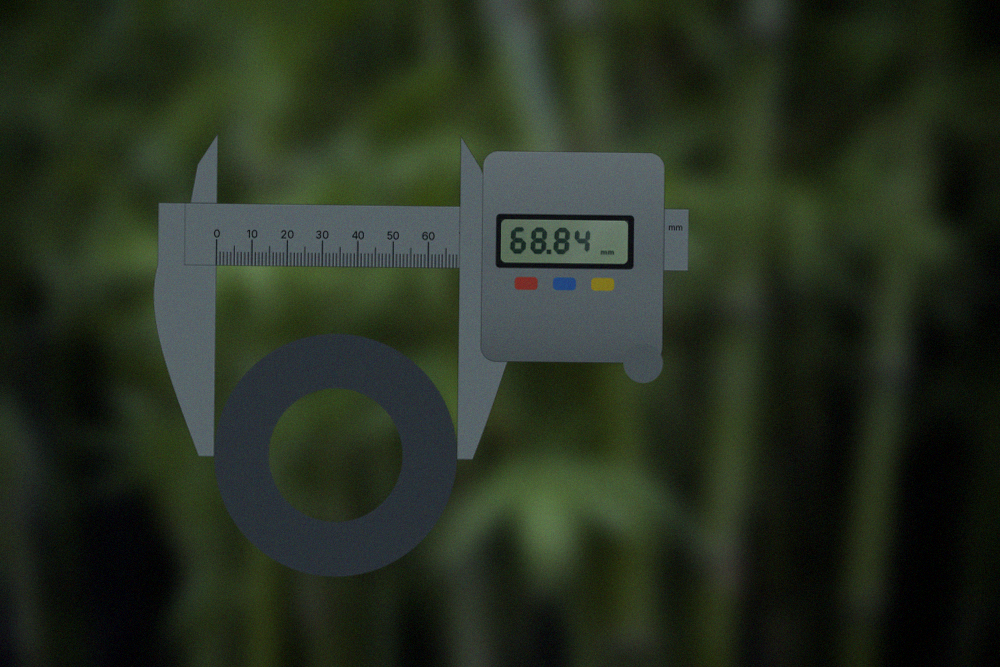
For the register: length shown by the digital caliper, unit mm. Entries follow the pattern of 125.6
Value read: 68.84
